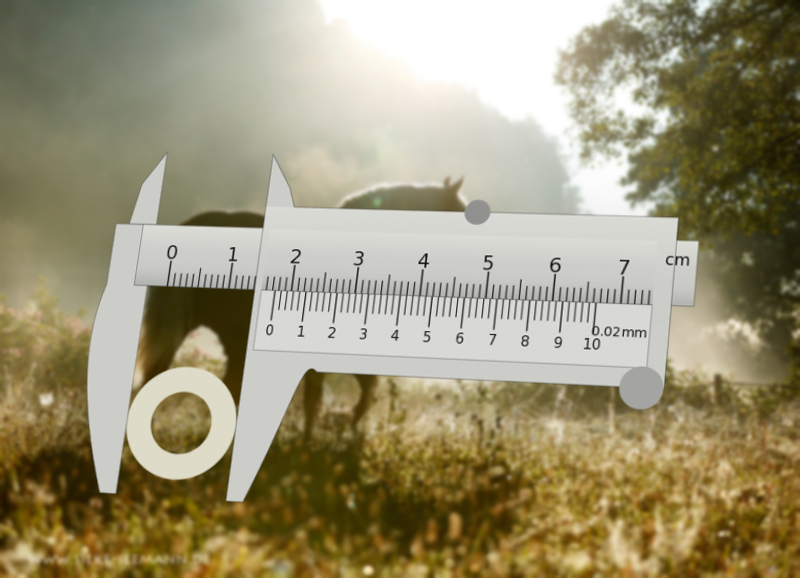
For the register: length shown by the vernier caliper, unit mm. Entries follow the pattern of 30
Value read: 17.4
